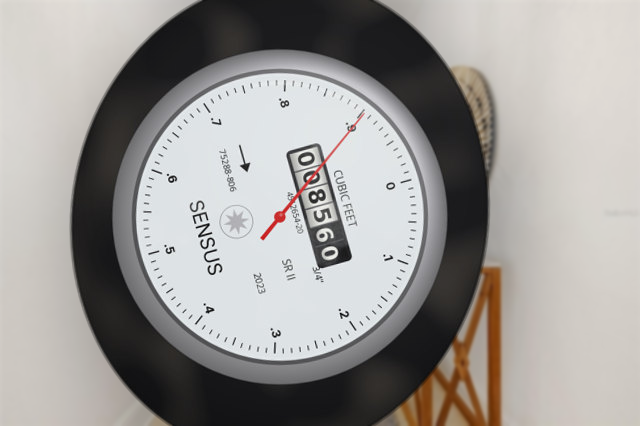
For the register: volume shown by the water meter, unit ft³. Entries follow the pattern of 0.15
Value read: 8559.90
